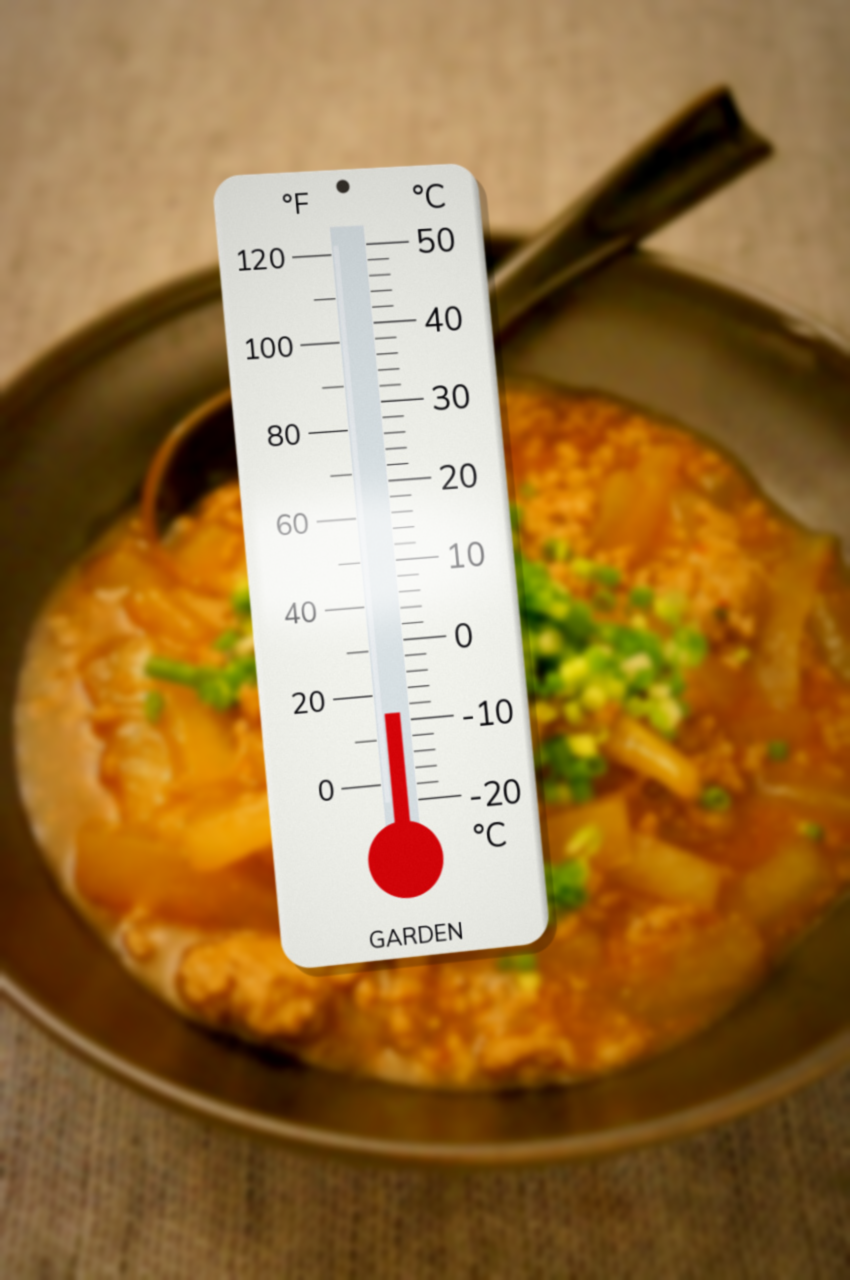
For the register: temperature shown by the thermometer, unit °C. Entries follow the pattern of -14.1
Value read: -9
